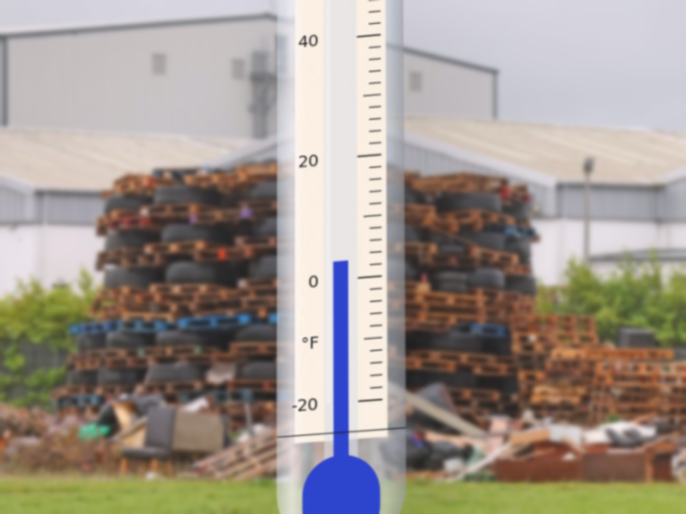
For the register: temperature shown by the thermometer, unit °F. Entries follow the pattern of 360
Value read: 3
